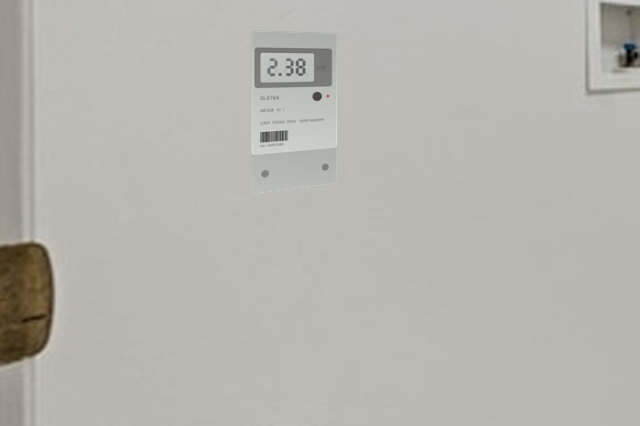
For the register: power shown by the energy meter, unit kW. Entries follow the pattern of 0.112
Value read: 2.38
